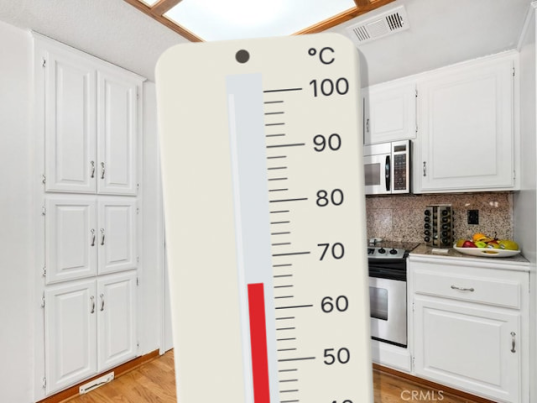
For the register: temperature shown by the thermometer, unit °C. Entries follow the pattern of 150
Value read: 65
